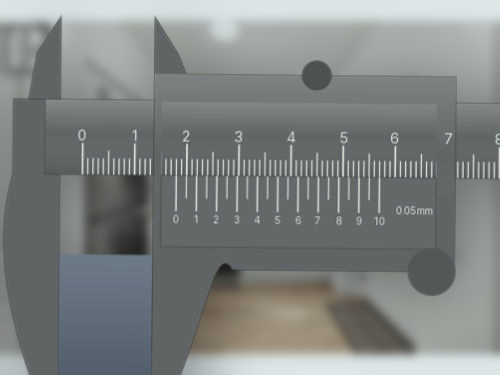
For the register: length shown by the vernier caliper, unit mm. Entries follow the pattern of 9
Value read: 18.0
